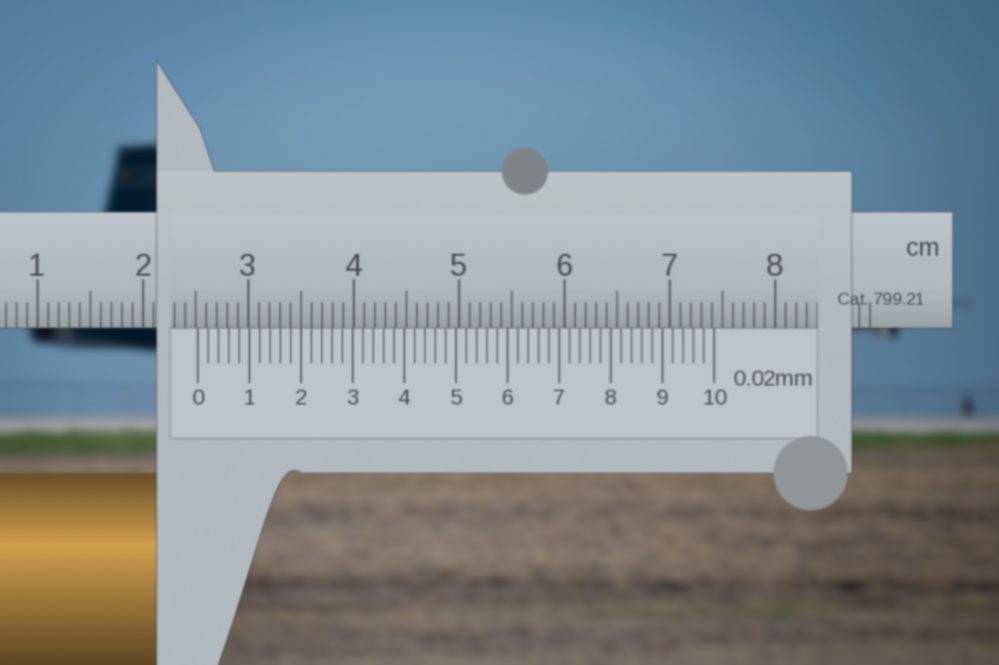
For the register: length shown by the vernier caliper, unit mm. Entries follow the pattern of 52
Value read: 25.2
